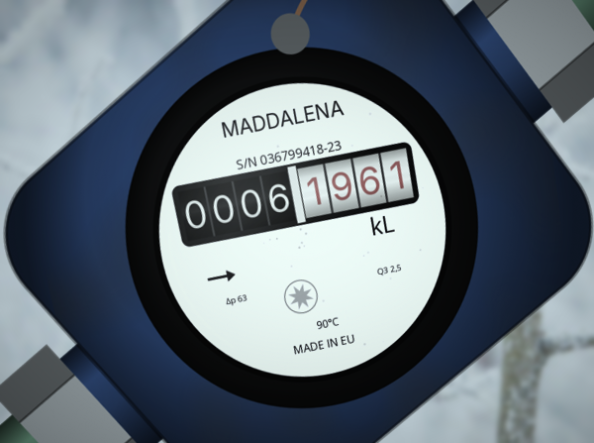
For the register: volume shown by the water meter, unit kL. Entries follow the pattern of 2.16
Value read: 6.1961
